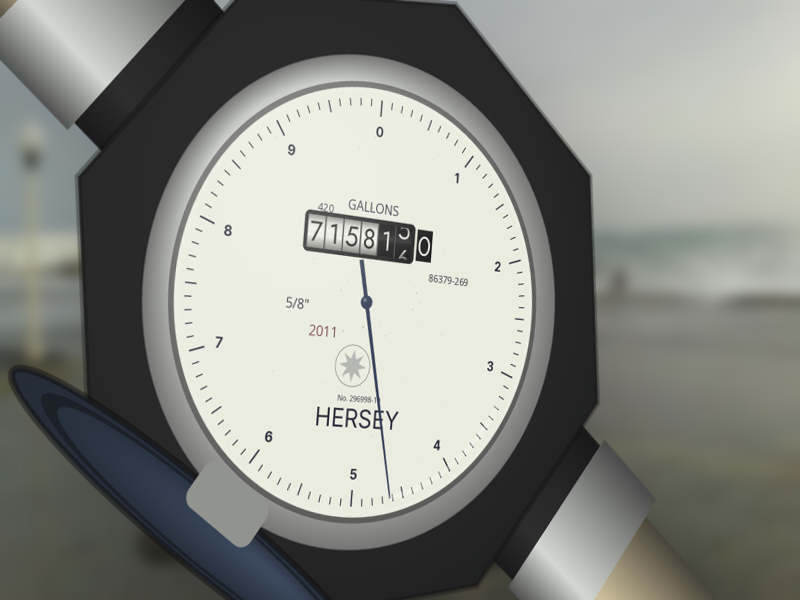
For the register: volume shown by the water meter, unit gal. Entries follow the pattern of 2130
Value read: 7158154.6
